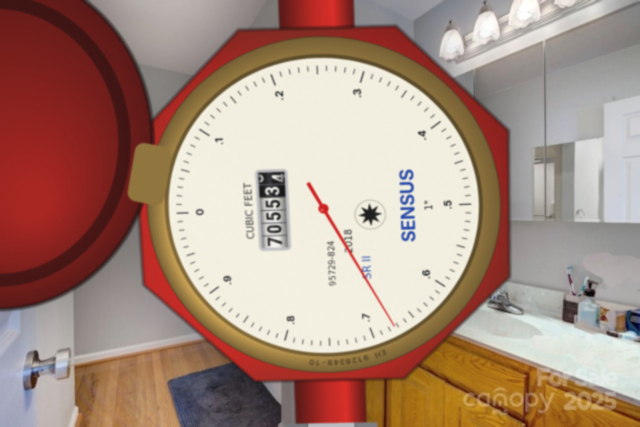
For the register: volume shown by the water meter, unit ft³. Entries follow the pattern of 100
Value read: 705533.67
